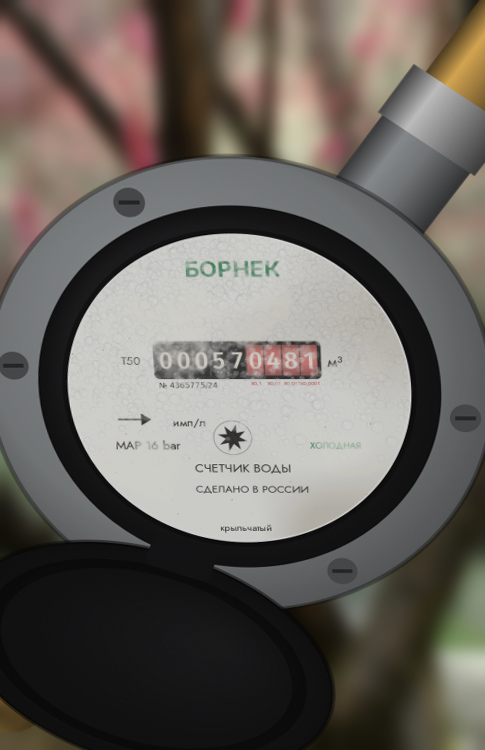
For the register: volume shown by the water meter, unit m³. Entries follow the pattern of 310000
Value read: 57.0481
